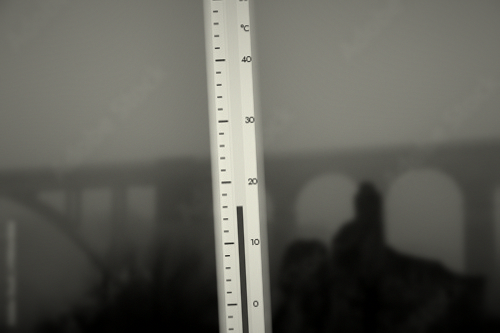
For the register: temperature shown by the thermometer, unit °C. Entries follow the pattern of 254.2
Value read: 16
